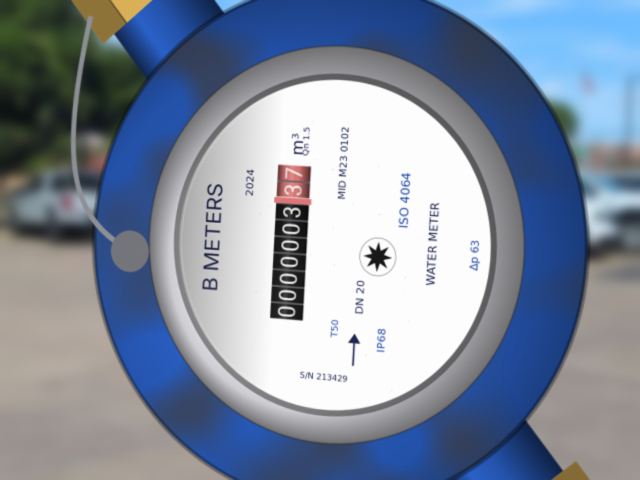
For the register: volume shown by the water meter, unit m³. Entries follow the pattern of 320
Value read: 3.37
